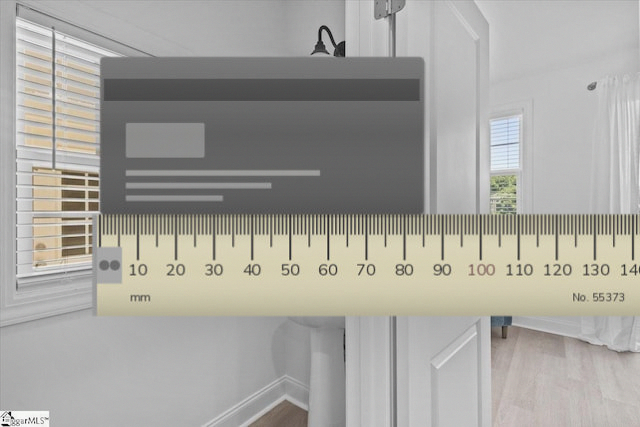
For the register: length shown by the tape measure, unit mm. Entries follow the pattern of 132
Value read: 85
